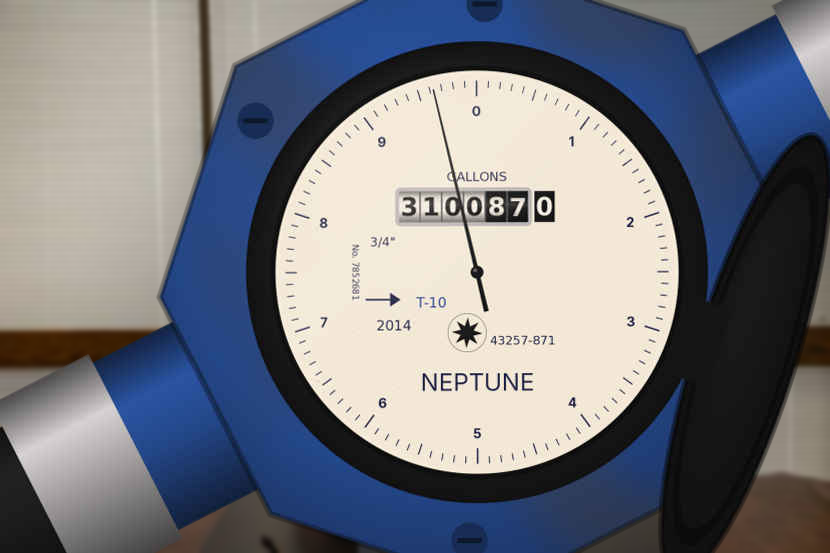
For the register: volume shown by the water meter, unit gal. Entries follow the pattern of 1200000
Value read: 3100869.6
